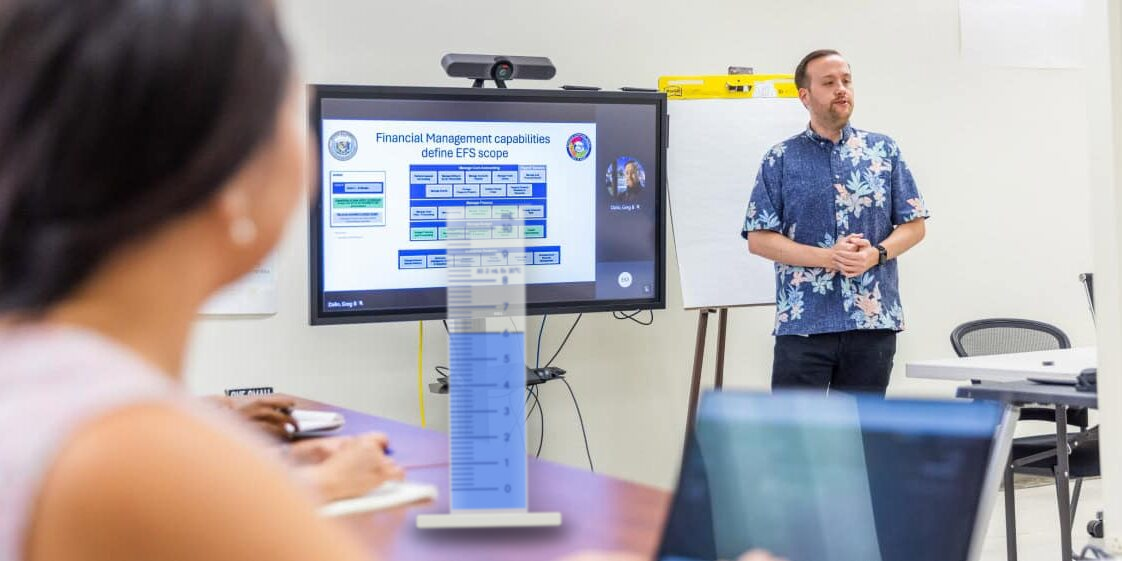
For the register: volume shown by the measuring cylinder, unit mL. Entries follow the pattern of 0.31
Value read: 6
